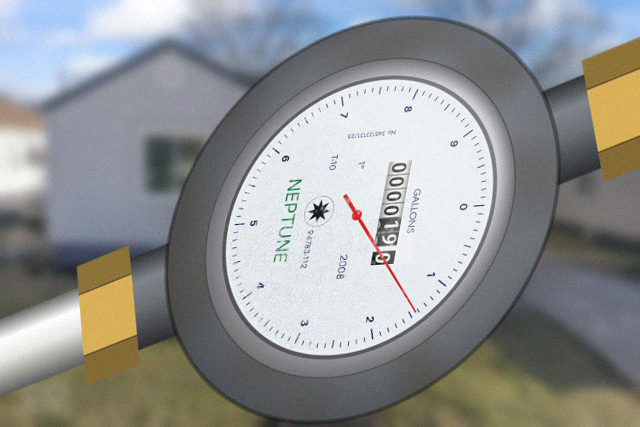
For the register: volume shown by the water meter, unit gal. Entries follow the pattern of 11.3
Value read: 191.4
